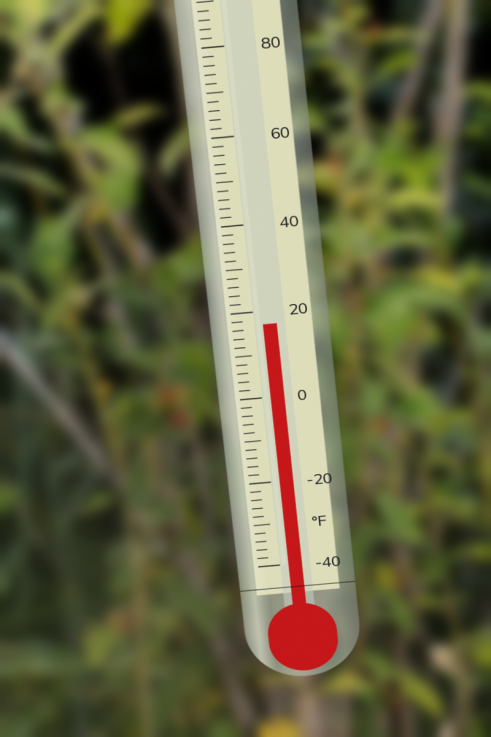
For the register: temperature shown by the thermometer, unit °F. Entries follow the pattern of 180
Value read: 17
